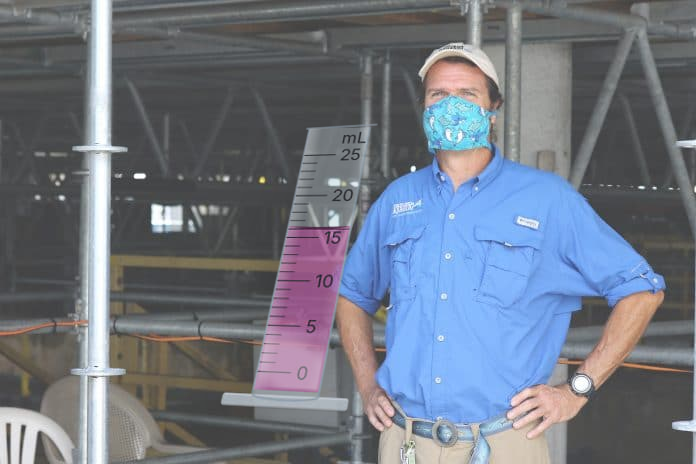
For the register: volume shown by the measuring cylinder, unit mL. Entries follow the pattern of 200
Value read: 16
